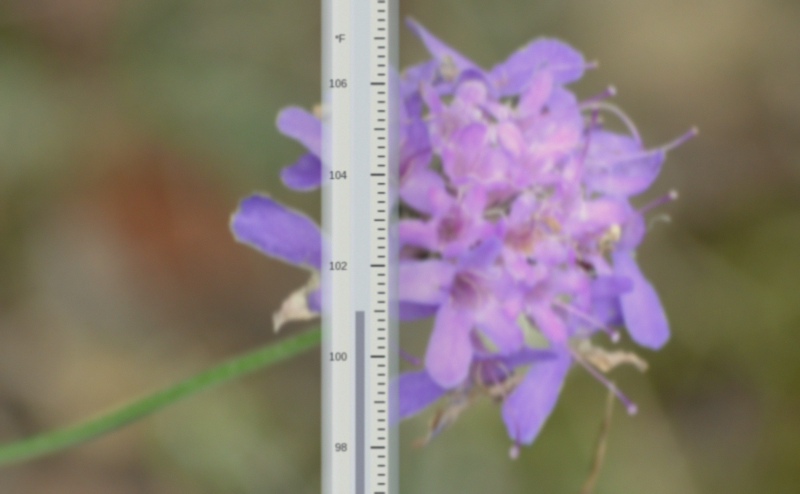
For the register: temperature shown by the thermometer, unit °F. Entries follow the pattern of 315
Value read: 101
